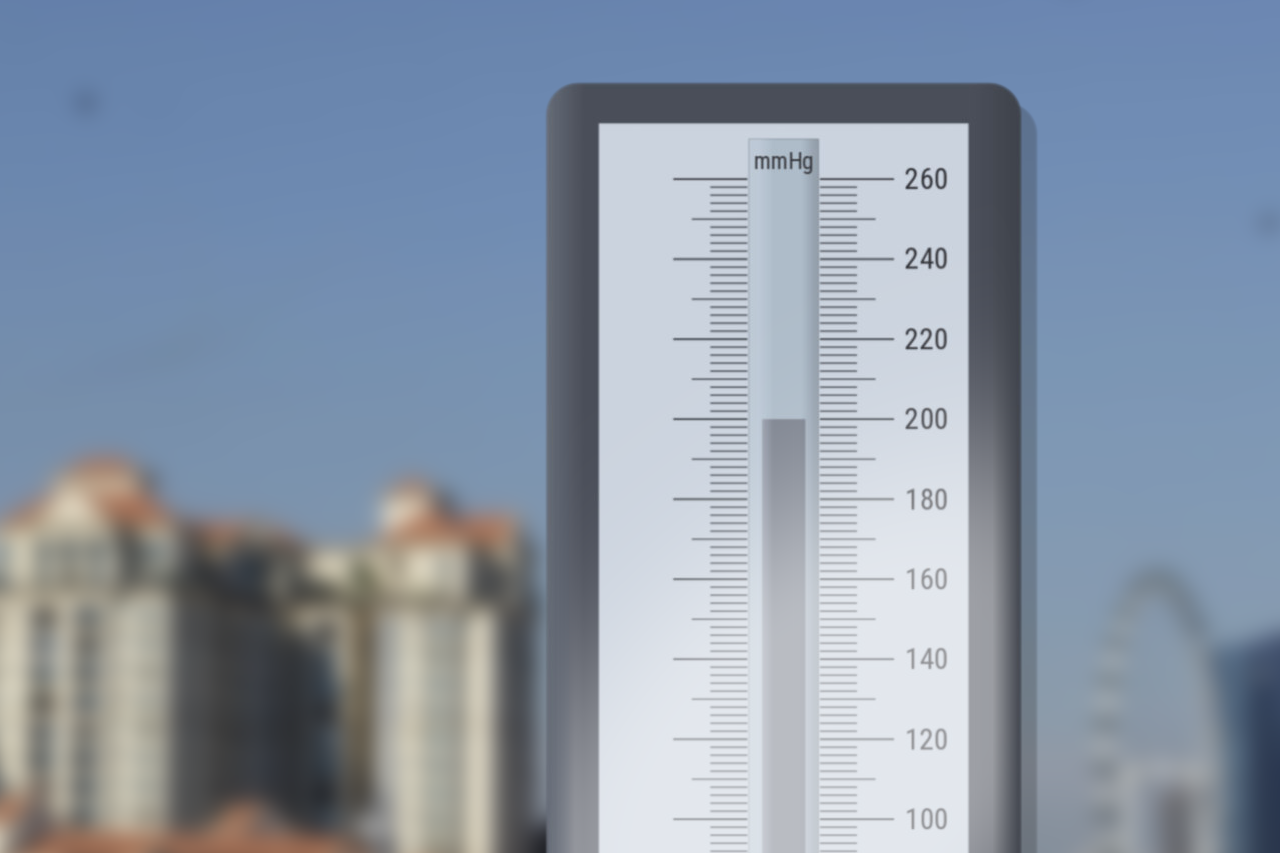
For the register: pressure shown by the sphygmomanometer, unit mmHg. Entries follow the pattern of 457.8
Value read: 200
